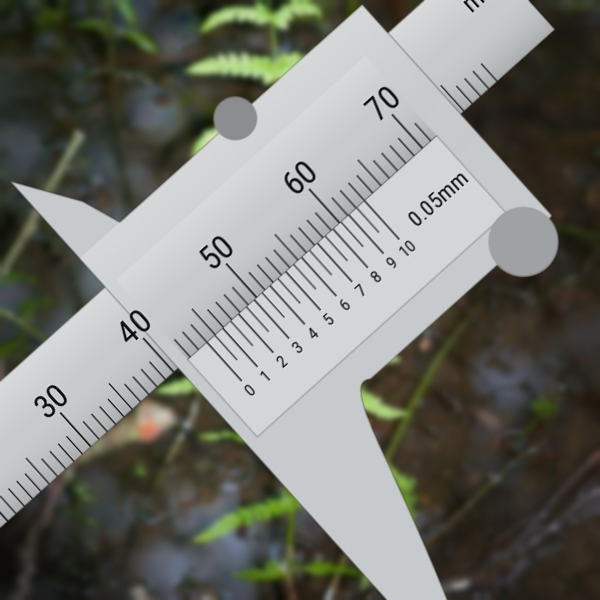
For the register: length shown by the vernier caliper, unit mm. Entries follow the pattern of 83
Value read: 44.0
